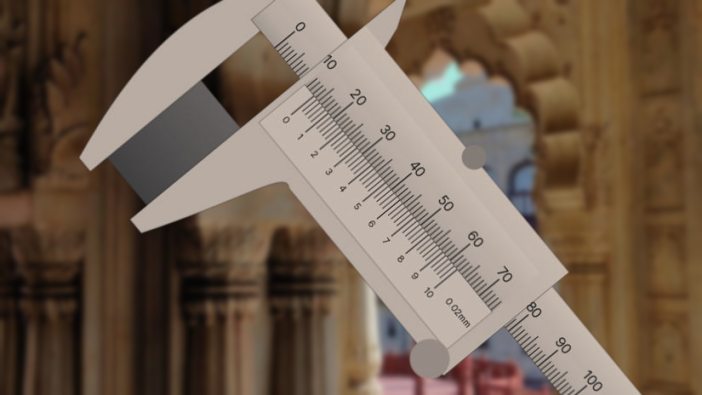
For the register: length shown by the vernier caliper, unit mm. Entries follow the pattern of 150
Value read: 13.5
